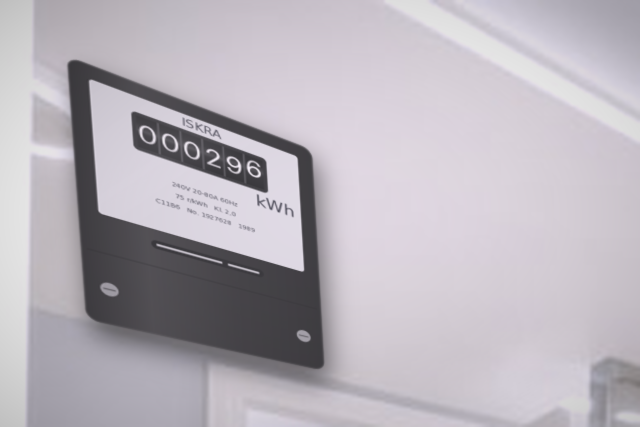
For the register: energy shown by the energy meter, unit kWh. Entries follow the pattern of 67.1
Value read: 296
